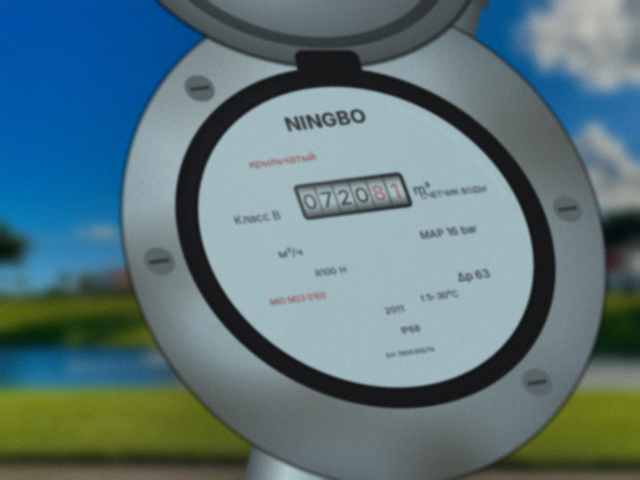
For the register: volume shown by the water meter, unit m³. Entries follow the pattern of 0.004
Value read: 720.81
